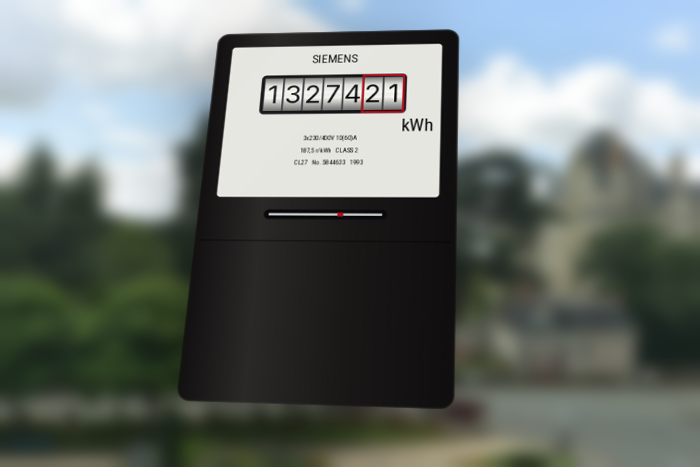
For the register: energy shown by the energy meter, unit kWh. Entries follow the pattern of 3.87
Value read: 13274.21
